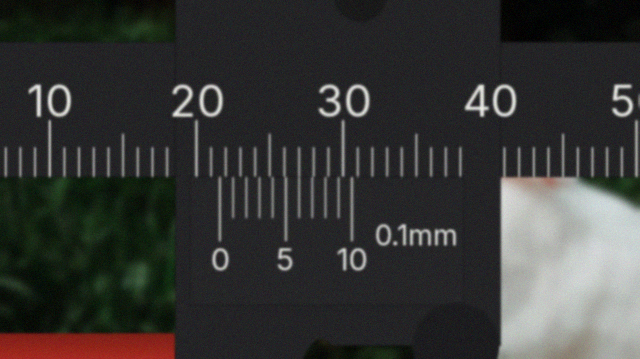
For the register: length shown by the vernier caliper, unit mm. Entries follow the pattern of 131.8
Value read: 21.6
